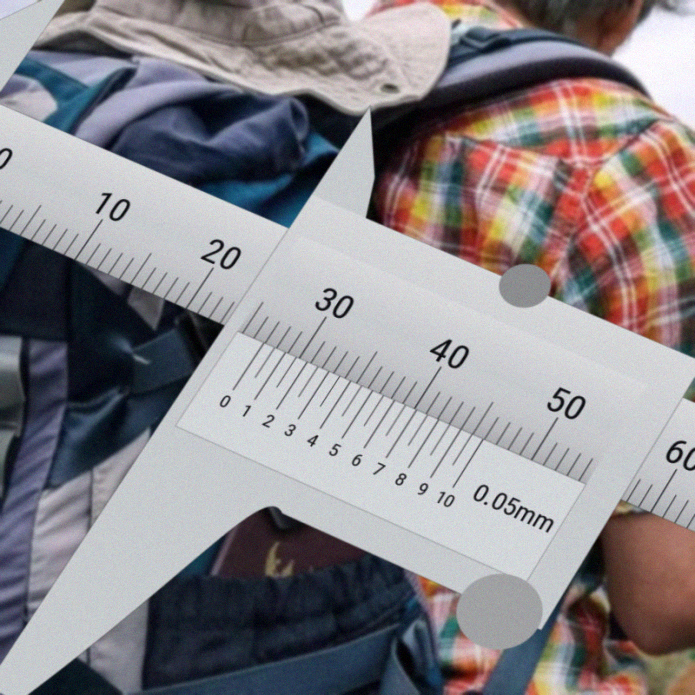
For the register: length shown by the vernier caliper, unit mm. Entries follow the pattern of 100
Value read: 26.9
